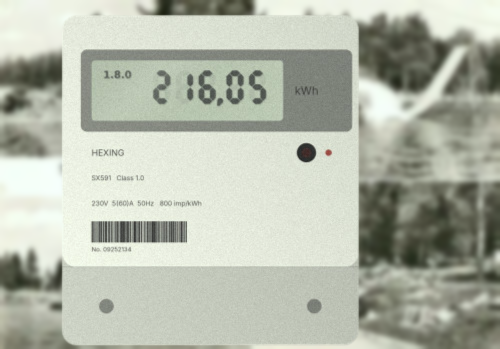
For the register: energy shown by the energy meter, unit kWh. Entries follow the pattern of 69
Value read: 216.05
